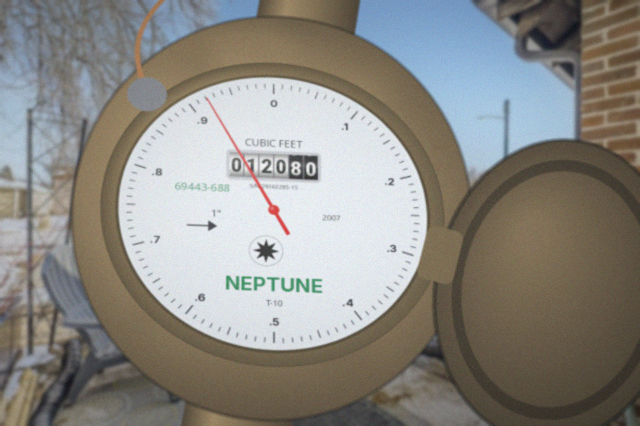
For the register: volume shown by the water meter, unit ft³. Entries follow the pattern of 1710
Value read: 12079.92
